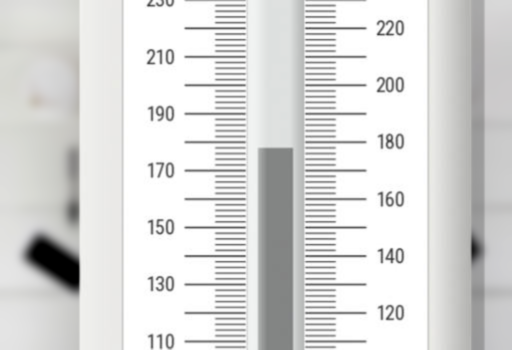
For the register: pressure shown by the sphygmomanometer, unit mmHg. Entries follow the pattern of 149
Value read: 178
